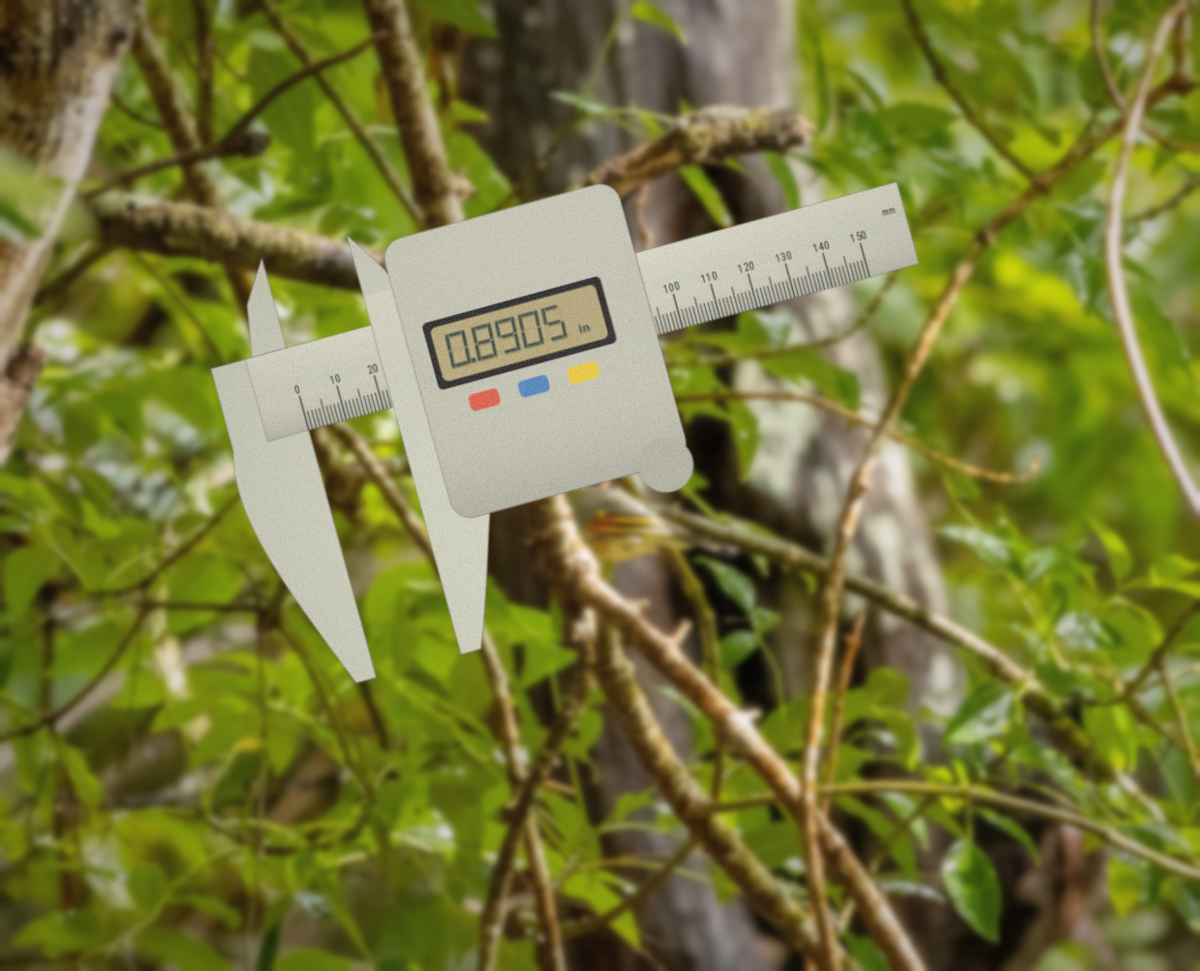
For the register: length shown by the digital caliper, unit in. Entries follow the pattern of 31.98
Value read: 0.8905
